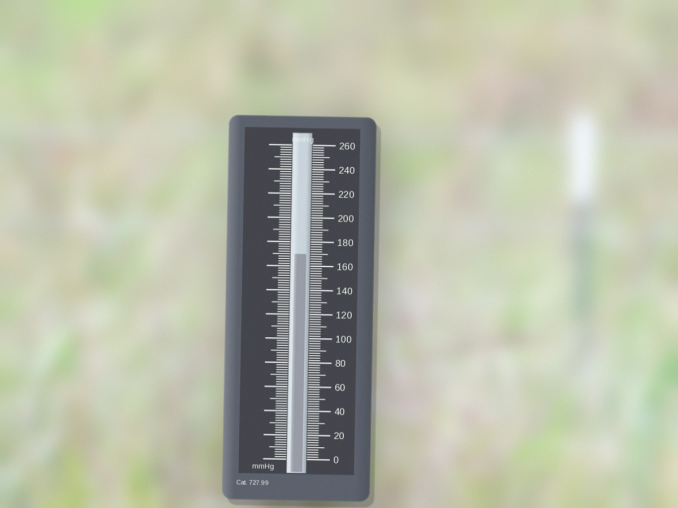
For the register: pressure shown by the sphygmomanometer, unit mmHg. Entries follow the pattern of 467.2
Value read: 170
